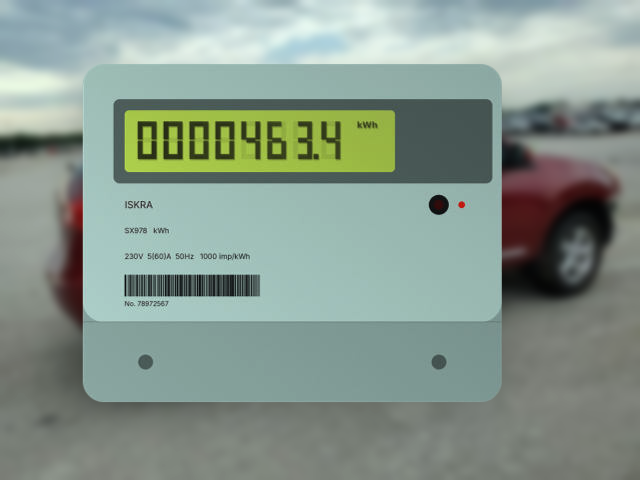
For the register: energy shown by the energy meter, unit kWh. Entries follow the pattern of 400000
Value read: 463.4
